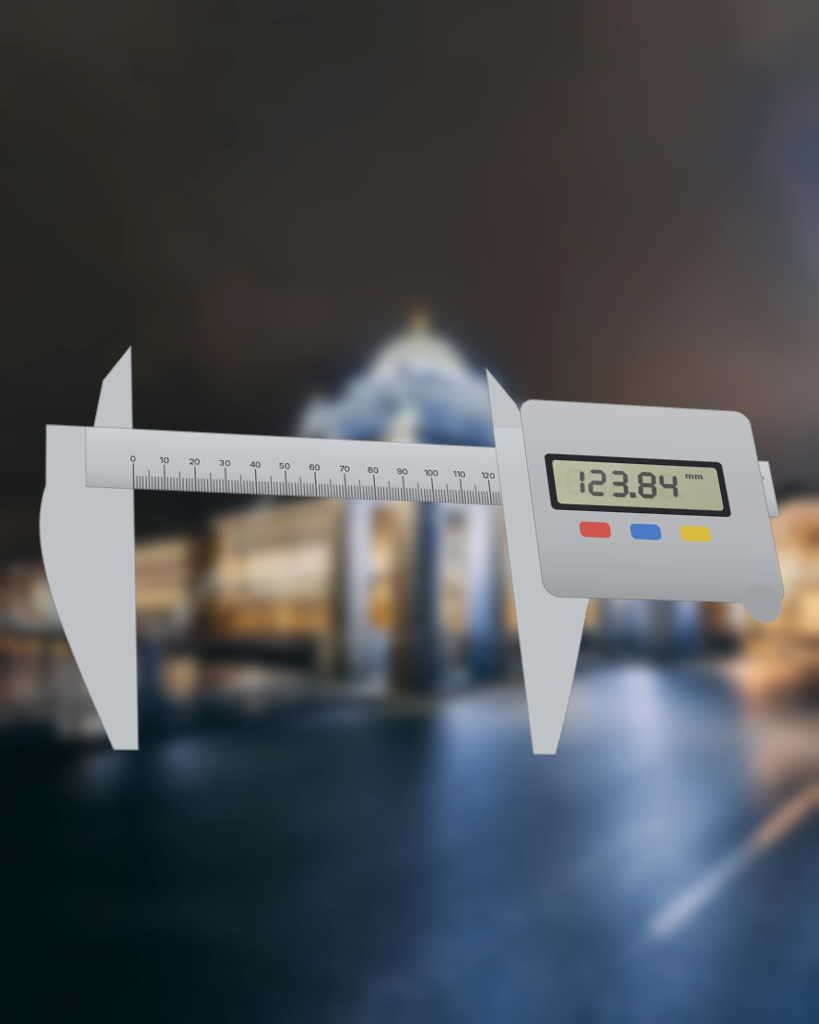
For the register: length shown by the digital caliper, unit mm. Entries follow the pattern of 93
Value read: 123.84
